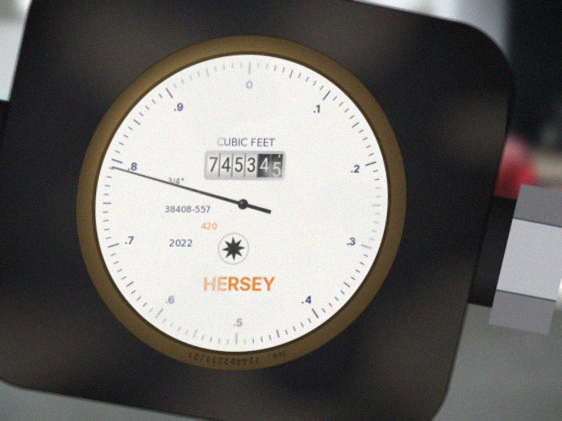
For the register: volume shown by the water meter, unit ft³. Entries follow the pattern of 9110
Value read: 745344.79
